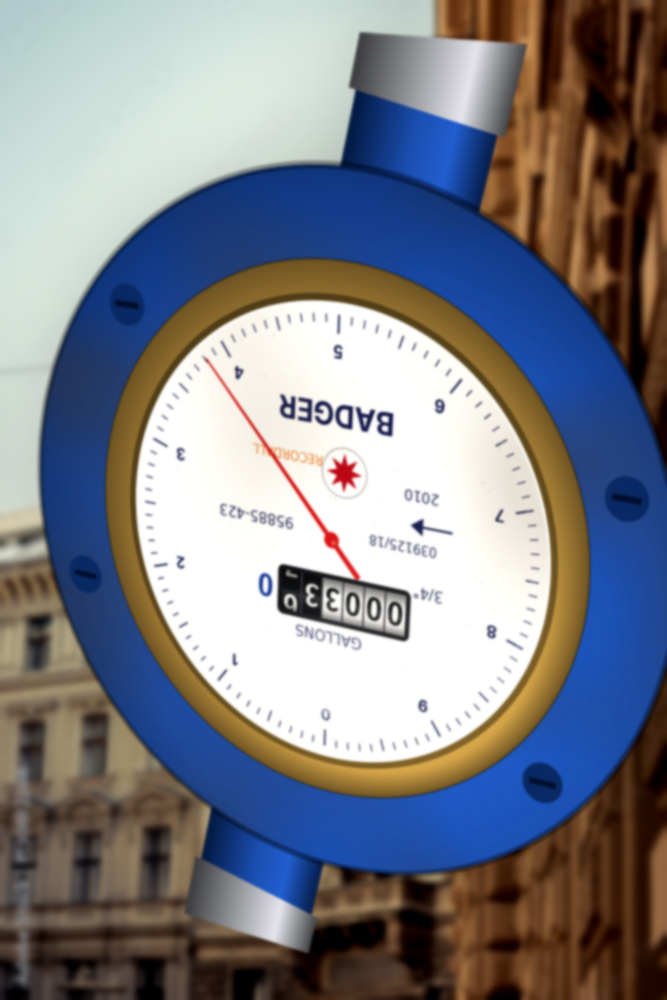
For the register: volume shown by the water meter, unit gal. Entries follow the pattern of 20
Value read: 3363.8
